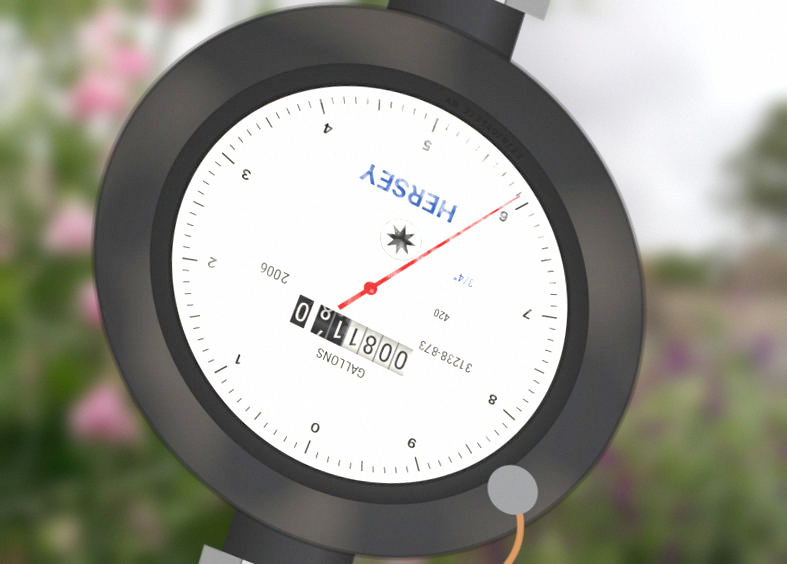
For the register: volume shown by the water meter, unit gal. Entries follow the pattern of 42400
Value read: 81175.9
